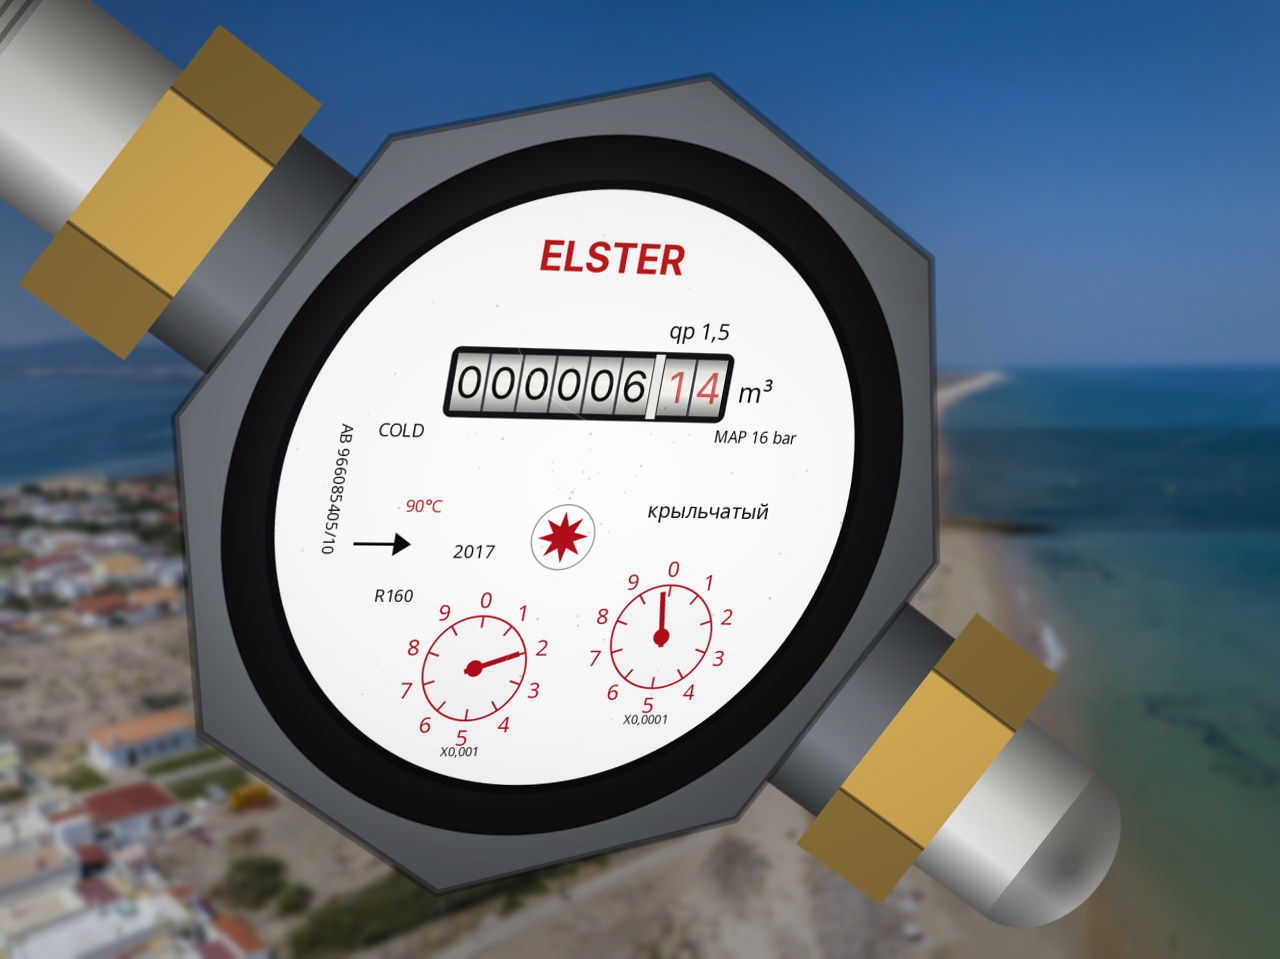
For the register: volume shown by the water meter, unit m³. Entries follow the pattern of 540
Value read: 6.1419
